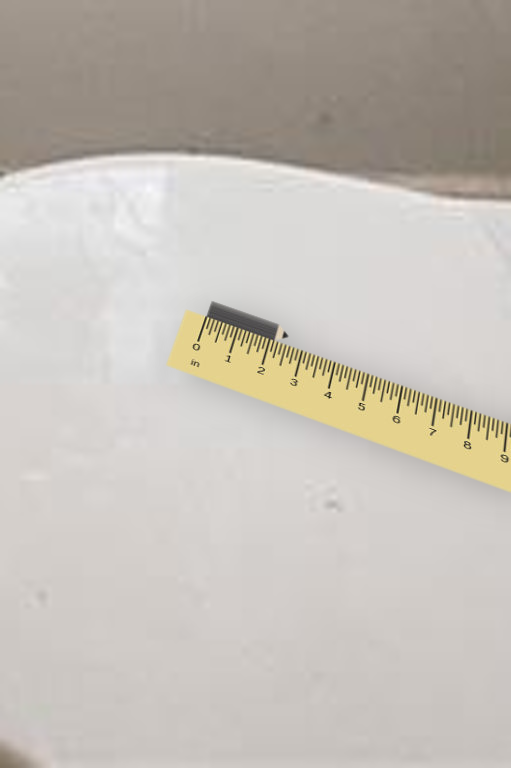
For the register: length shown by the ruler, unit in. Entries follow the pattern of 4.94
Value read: 2.5
